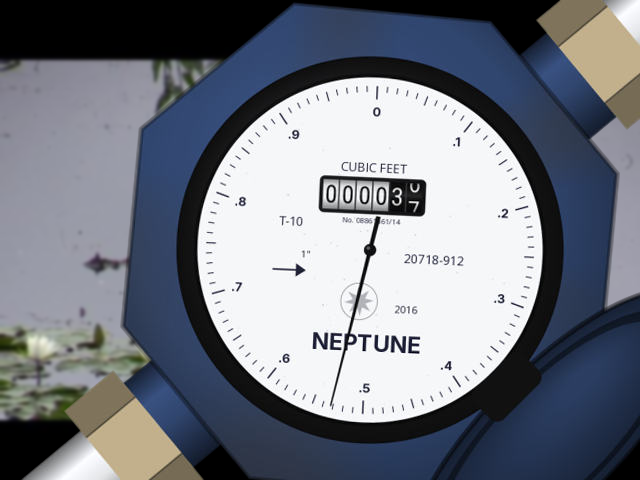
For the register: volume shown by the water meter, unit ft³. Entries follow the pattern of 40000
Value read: 36.53
